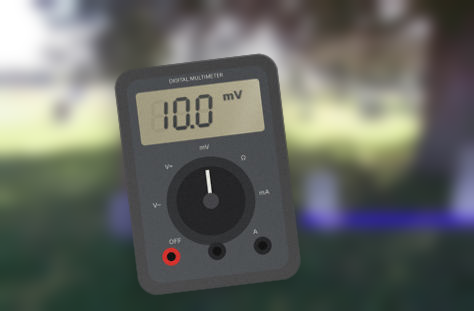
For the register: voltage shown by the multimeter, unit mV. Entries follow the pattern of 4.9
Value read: 10.0
